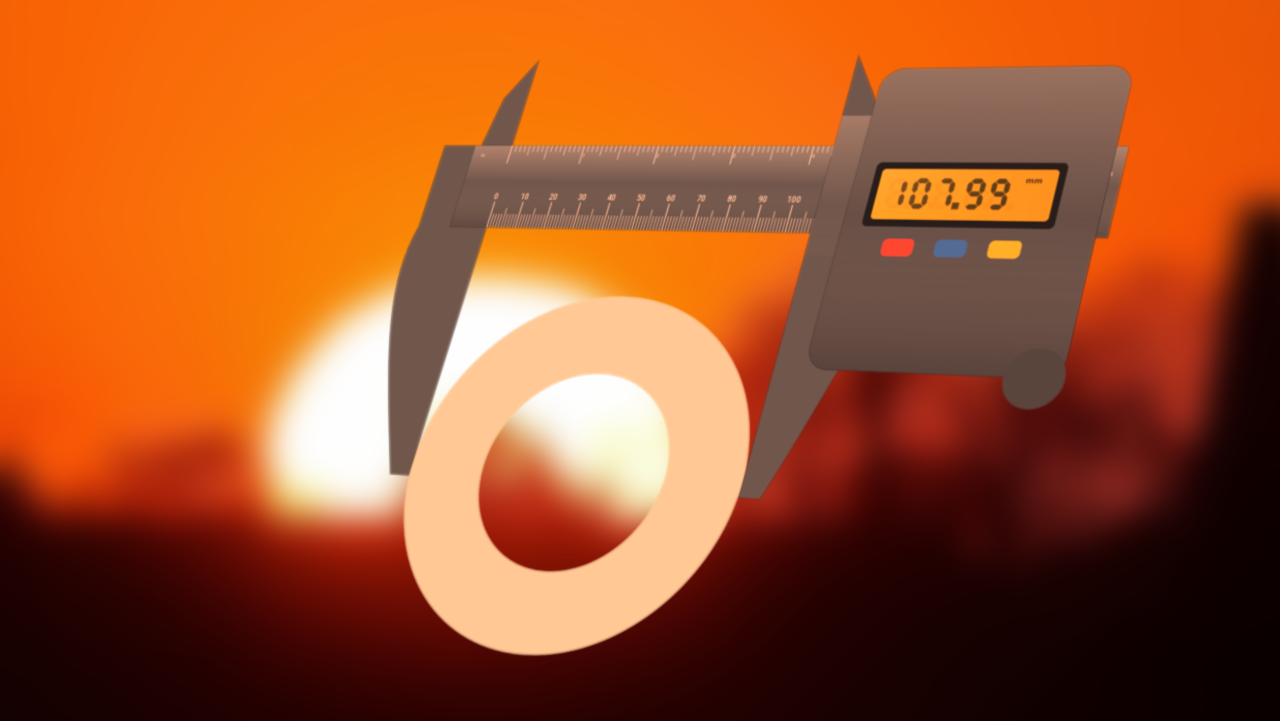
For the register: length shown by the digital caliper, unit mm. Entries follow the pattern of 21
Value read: 107.99
